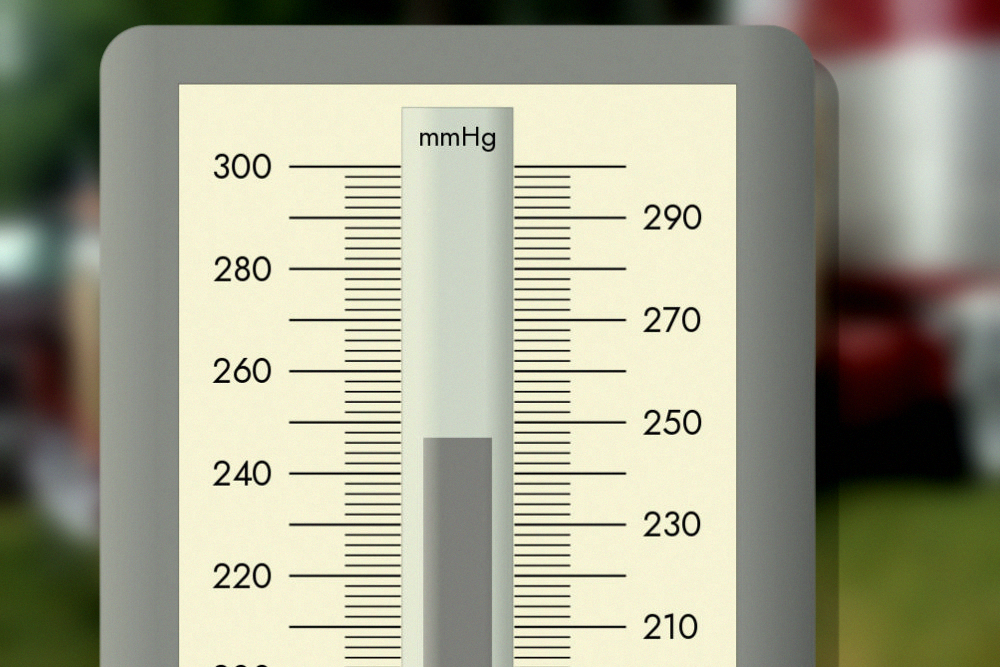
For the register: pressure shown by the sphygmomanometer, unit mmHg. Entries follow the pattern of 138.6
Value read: 247
